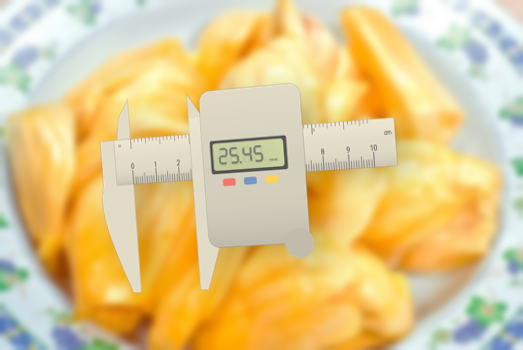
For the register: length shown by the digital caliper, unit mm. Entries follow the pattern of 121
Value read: 25.45
